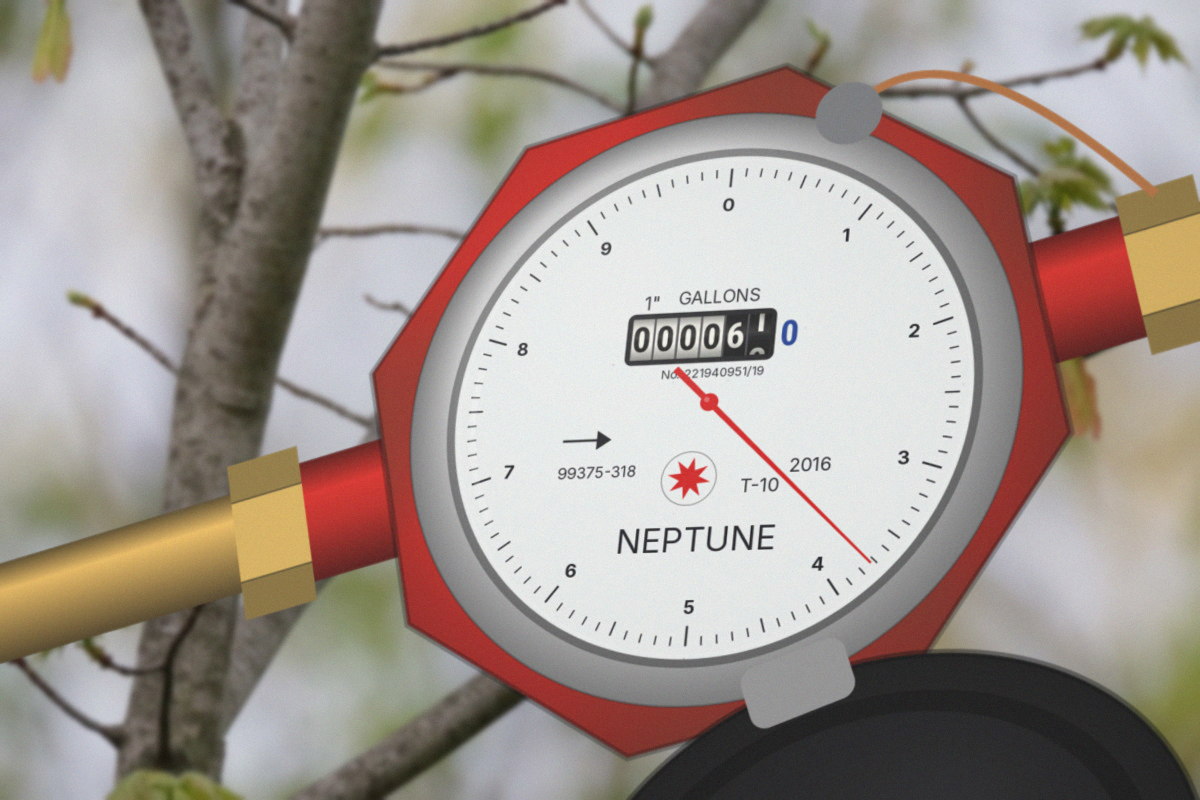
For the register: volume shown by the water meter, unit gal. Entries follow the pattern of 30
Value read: 613.7
